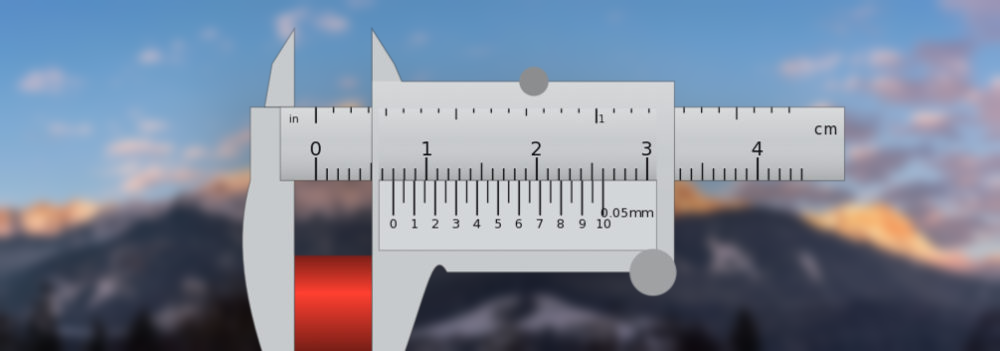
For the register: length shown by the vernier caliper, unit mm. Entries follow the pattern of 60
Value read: 7.0
